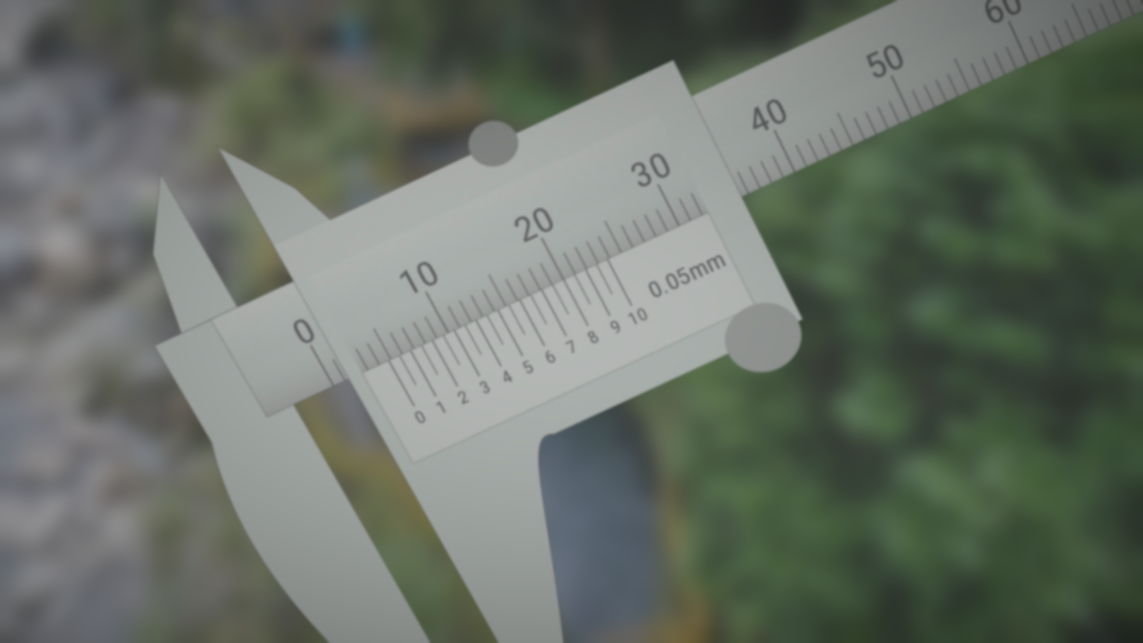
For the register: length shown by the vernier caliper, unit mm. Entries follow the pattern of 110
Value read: 4.8
